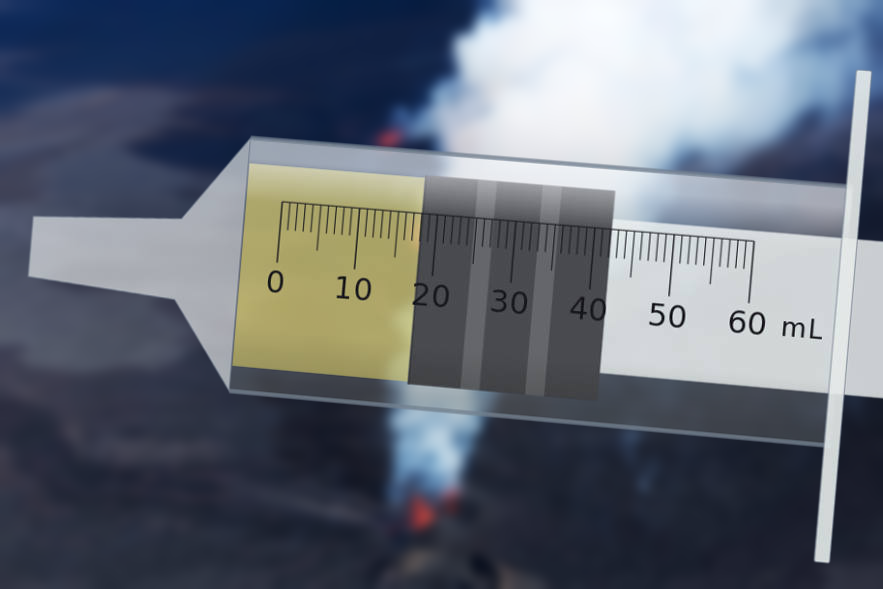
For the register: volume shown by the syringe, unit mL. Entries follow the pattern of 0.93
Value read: 18
